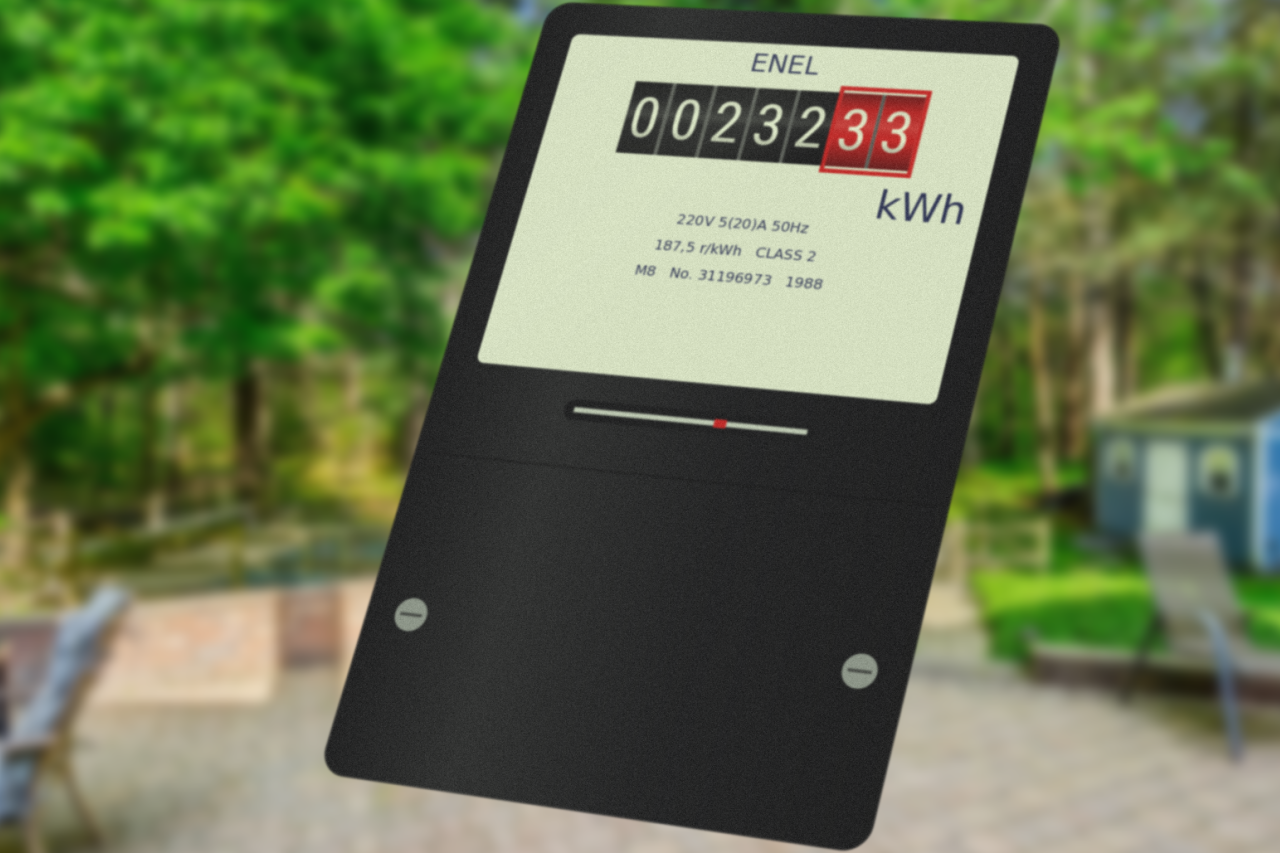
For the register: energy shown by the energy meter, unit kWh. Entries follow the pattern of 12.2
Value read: 232.33
